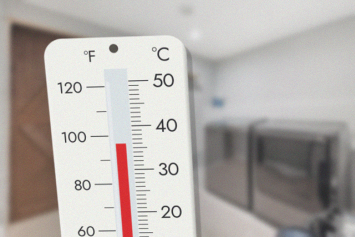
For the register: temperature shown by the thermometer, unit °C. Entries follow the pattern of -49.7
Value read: 36
